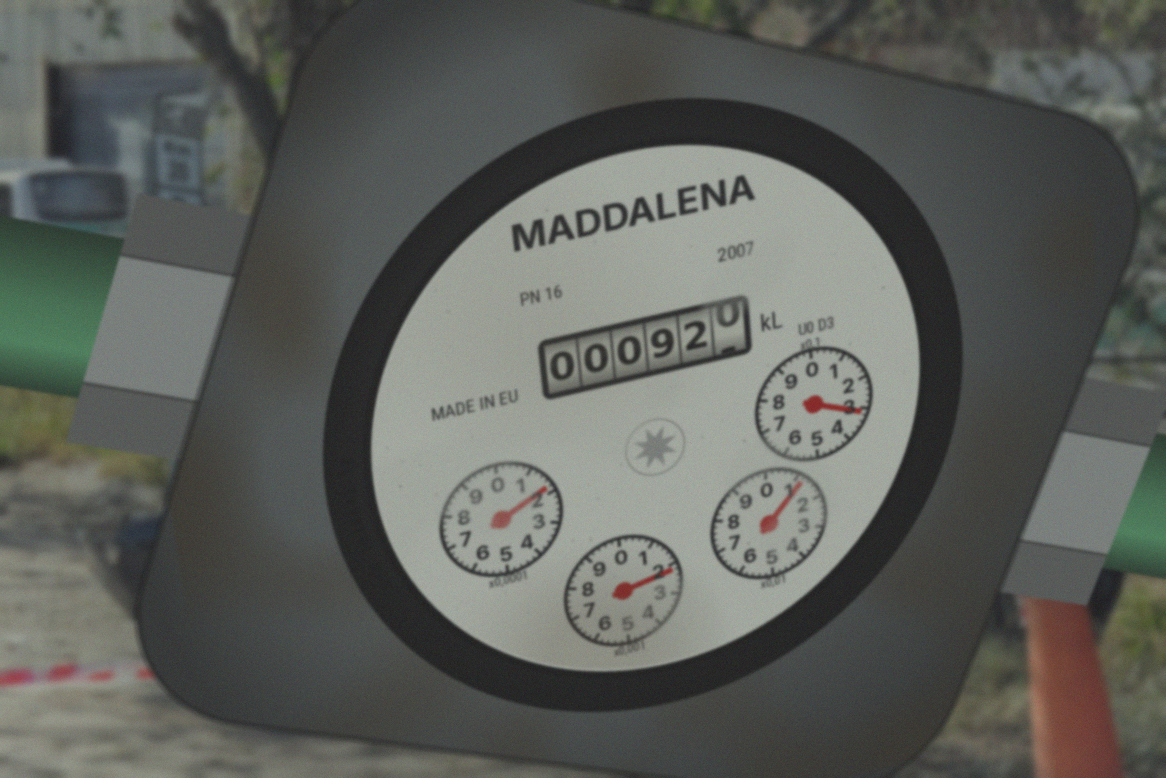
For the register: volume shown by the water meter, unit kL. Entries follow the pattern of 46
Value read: 920.3121
